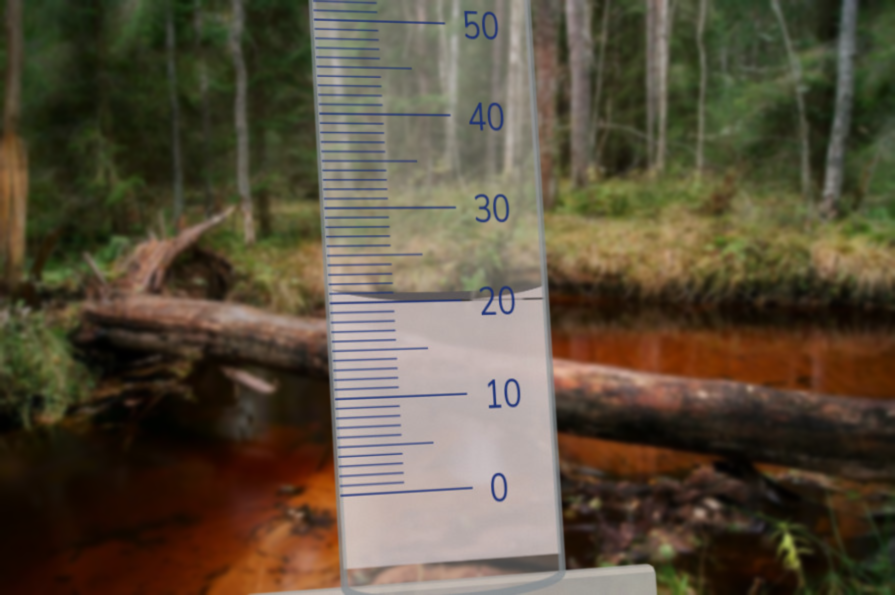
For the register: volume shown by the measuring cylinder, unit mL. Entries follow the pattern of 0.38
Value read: 20
